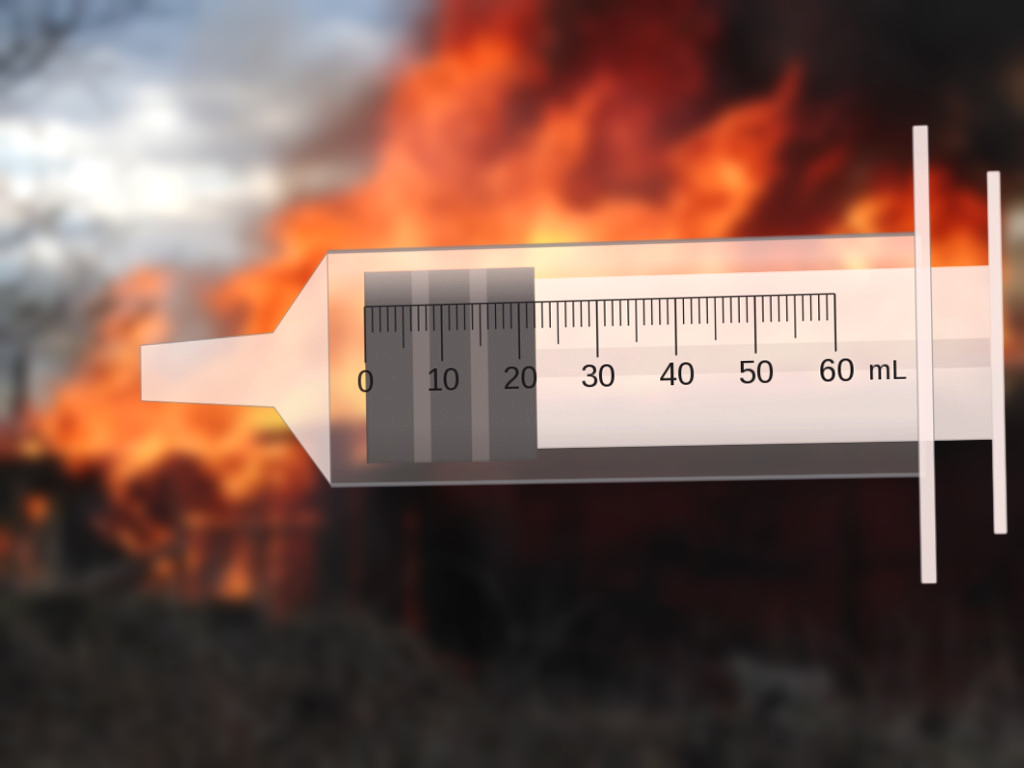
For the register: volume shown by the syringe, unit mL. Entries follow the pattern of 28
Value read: 0
